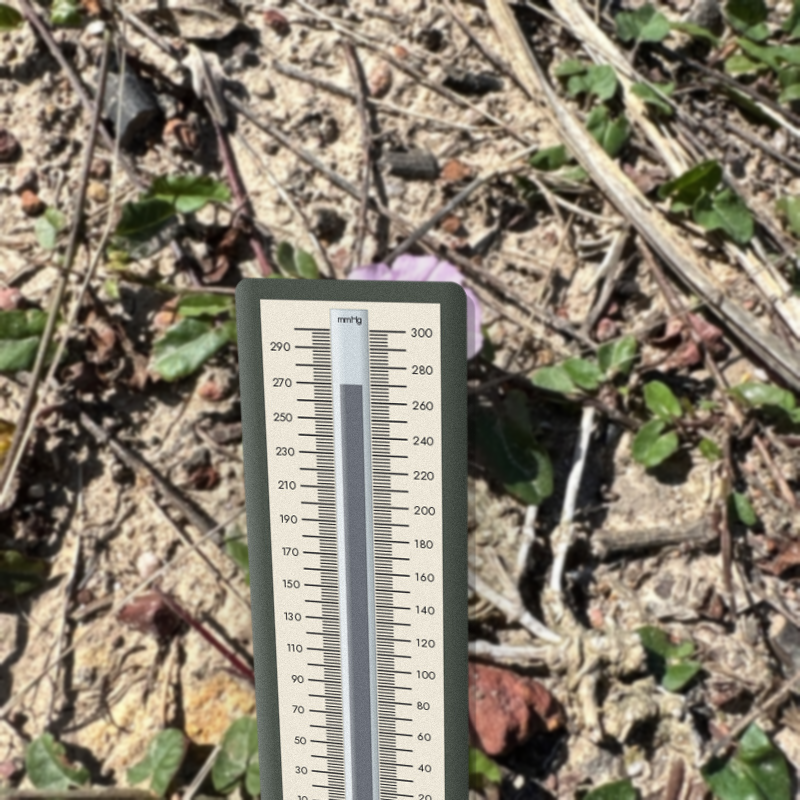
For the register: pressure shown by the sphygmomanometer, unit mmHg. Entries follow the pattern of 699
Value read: 270
